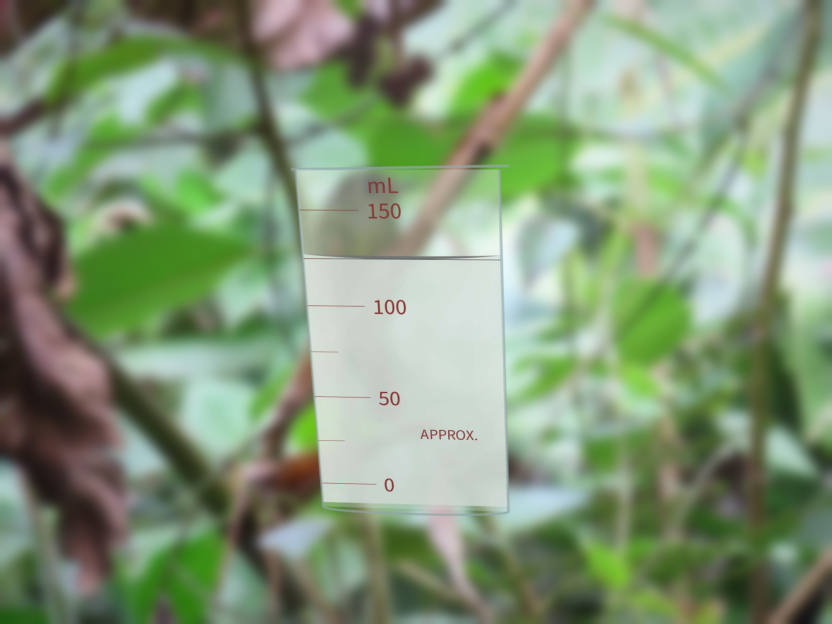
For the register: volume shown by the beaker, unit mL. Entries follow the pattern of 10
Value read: 125
